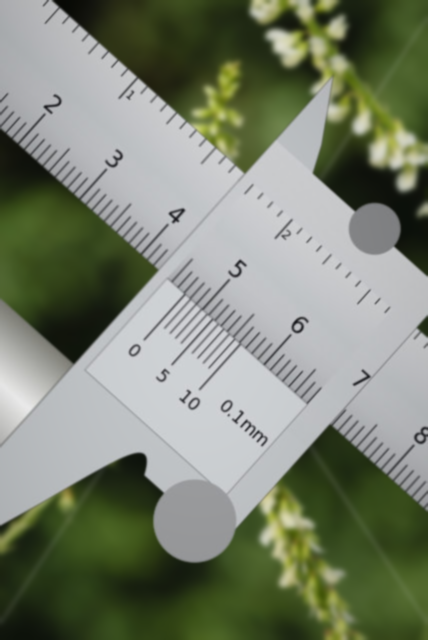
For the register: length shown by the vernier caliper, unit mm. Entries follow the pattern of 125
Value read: 47.2
